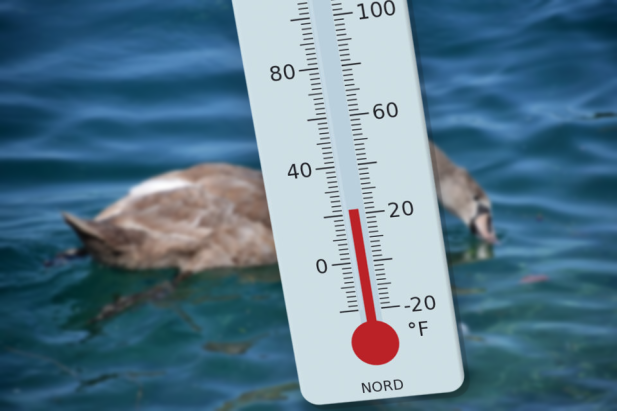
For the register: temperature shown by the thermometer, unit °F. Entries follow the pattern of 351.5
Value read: 22
